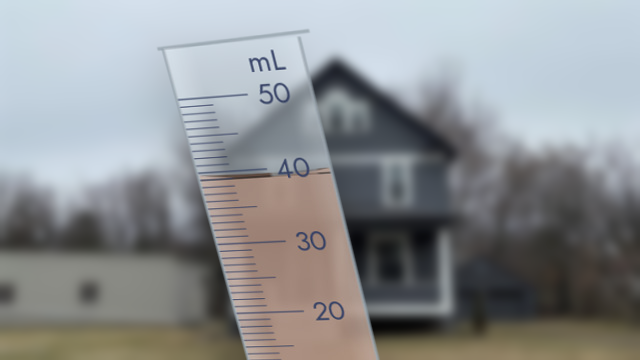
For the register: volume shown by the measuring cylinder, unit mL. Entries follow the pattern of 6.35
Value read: 39
